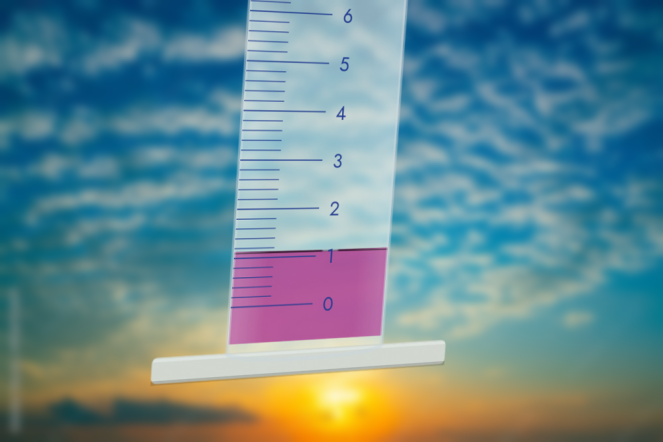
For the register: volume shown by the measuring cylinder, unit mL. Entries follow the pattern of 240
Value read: 1.1
